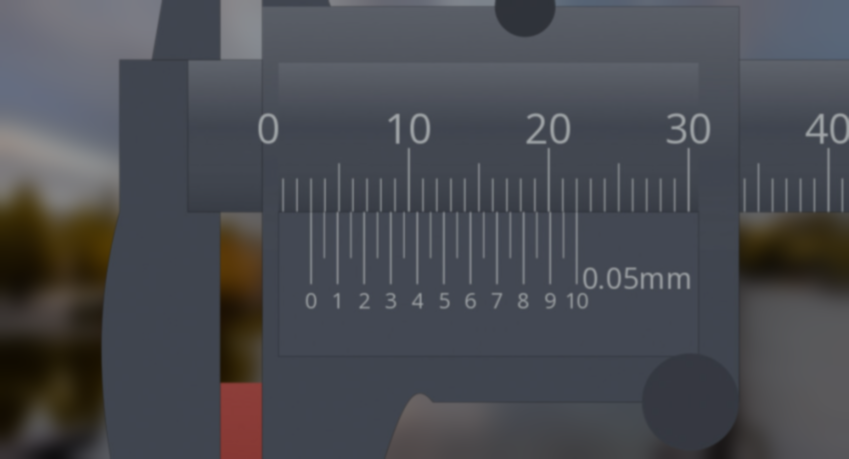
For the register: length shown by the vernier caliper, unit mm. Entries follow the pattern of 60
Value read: 3.0
